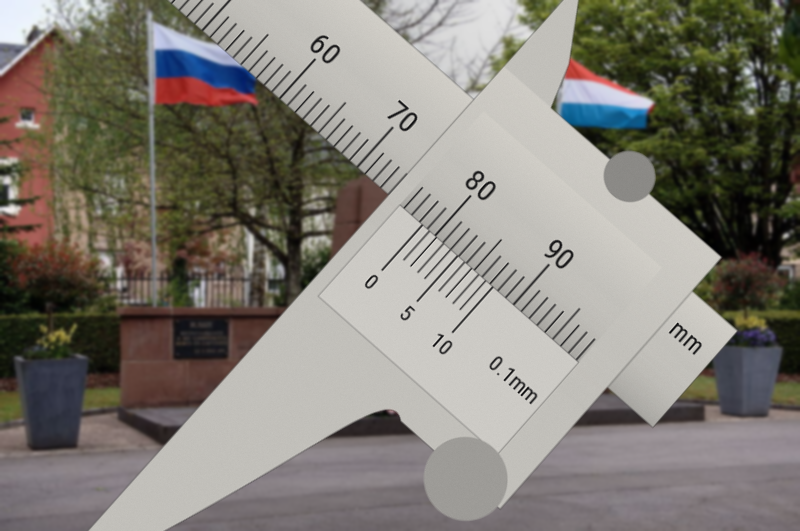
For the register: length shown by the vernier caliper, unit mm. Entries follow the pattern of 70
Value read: 78.4
